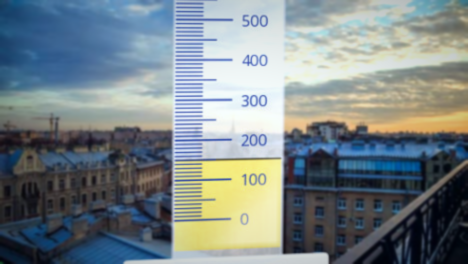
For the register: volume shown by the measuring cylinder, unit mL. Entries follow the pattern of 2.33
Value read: 150
